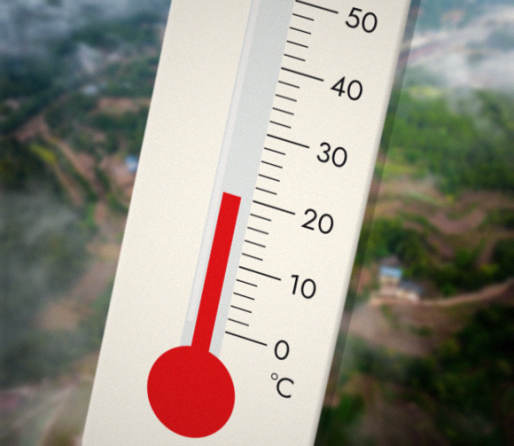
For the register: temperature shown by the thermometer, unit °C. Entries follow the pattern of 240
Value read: 20
